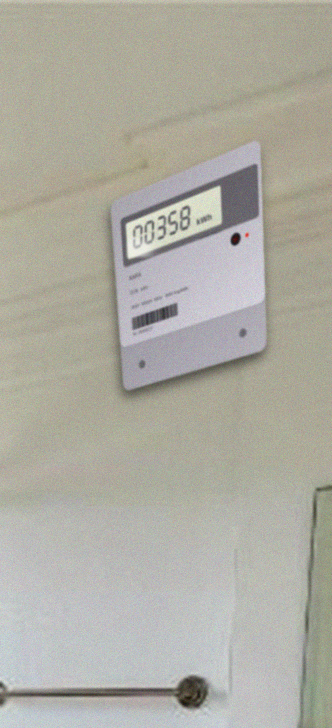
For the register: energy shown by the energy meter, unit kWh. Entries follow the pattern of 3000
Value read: 358
